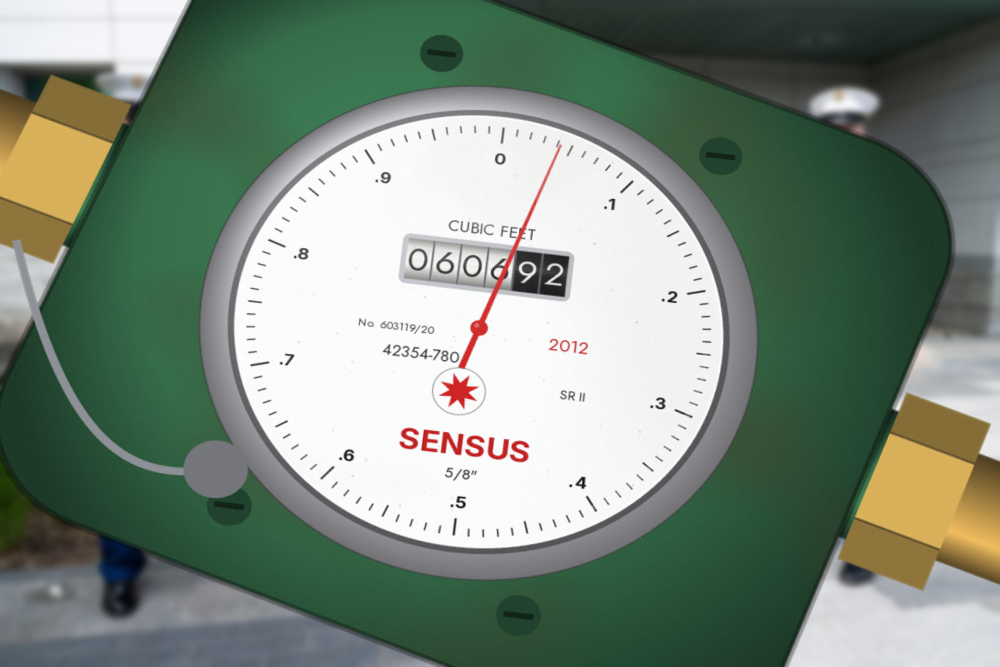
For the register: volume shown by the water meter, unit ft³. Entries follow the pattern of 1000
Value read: 60692.04
